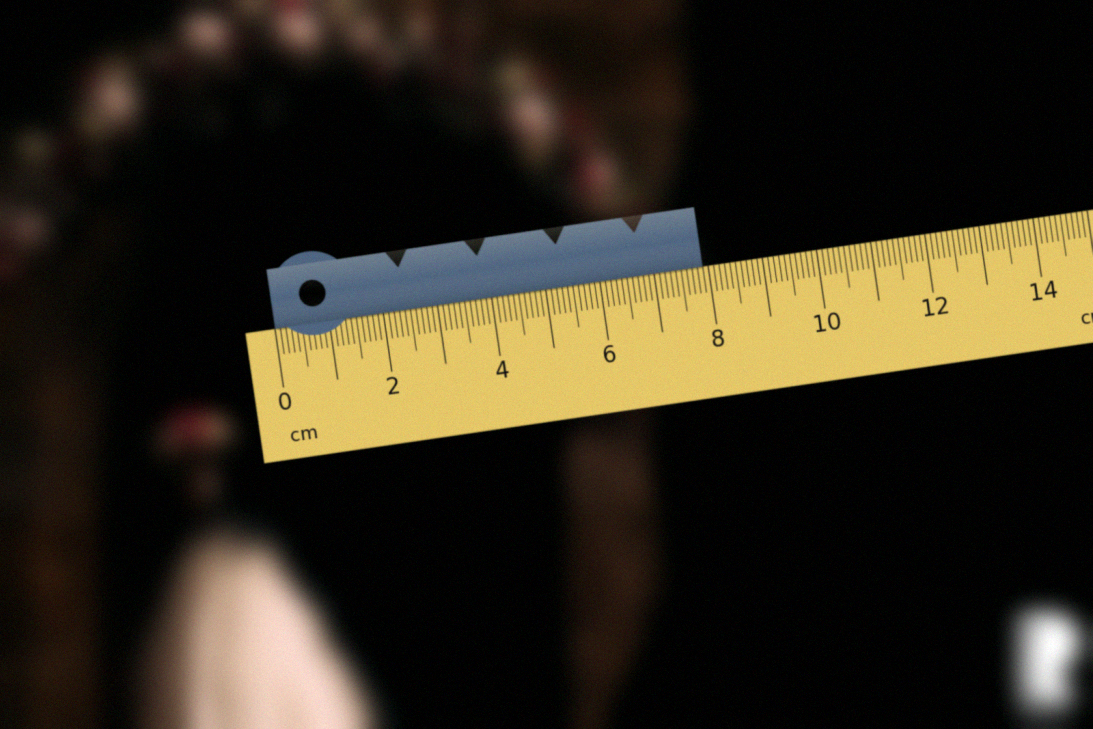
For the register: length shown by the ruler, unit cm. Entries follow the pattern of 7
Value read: 7.9
